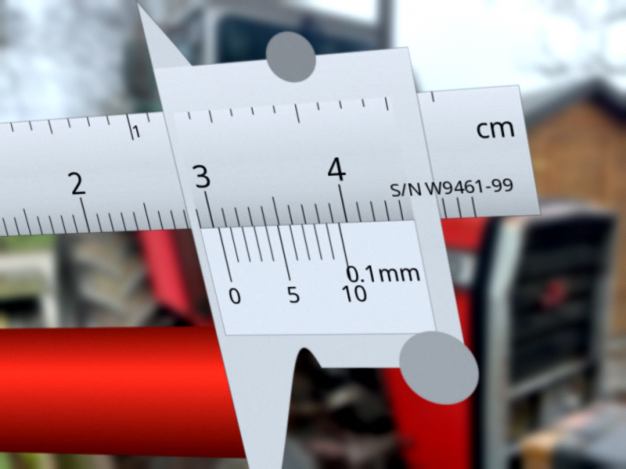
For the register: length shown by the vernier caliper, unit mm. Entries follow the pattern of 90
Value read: 30.4
